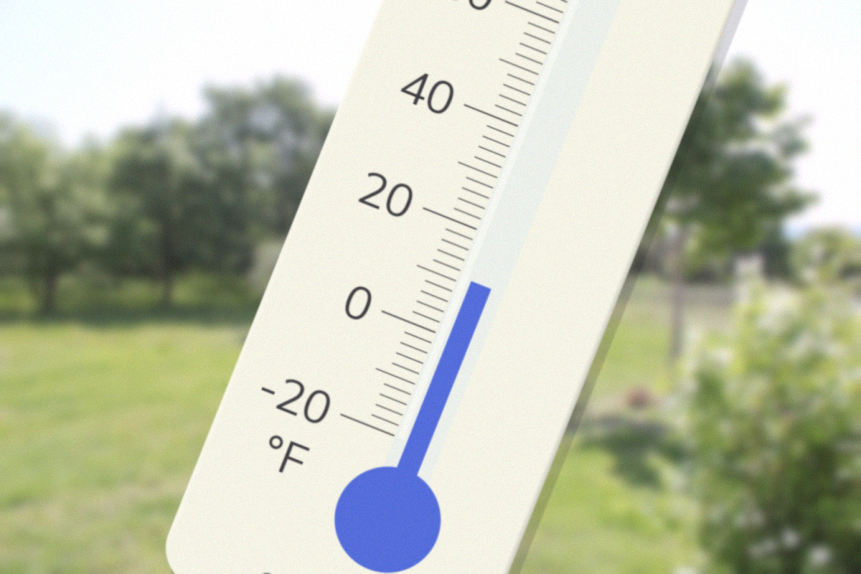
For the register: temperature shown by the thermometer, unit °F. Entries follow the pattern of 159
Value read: 11
